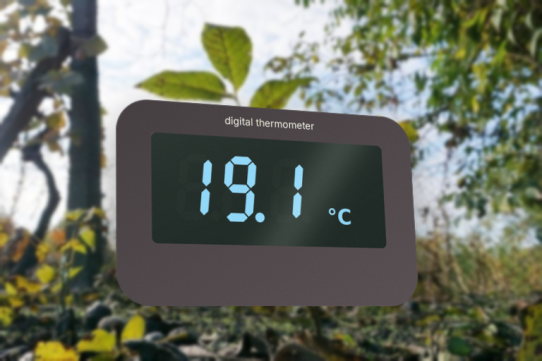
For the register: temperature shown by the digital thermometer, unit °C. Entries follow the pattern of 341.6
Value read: 19.1
